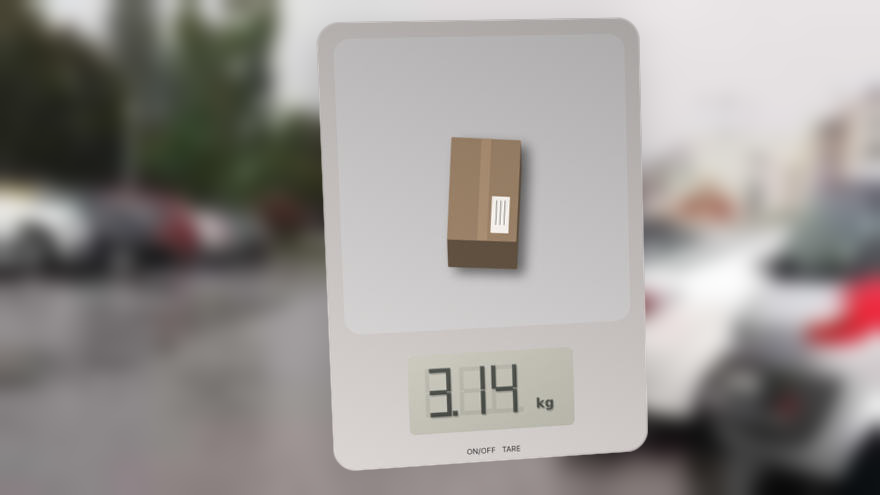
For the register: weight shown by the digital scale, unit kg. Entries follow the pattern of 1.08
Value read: 3.14
